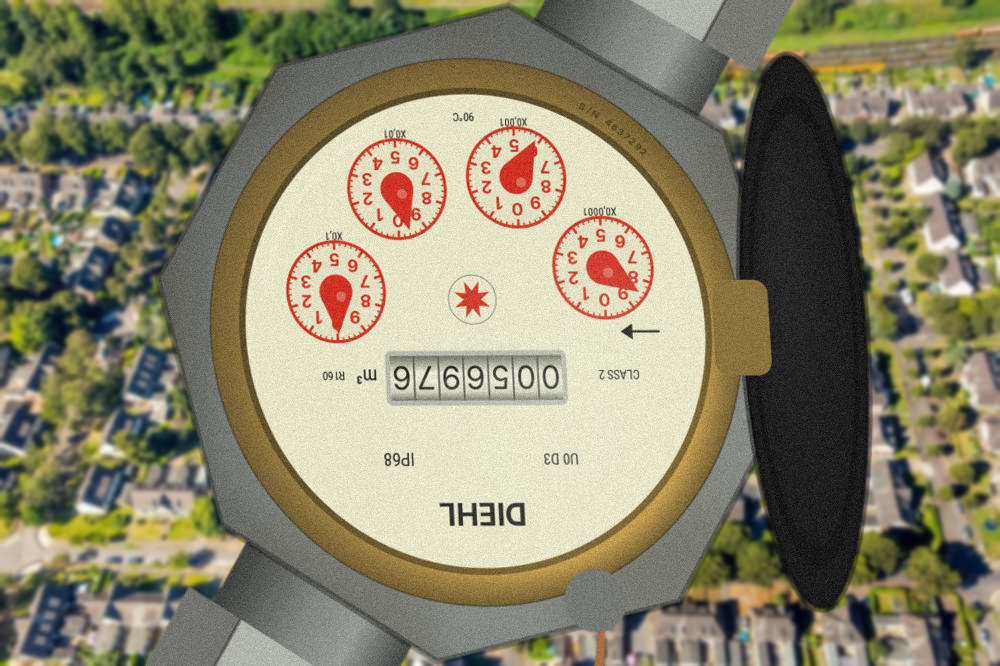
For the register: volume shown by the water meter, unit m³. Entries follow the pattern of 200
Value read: 56975.9958
